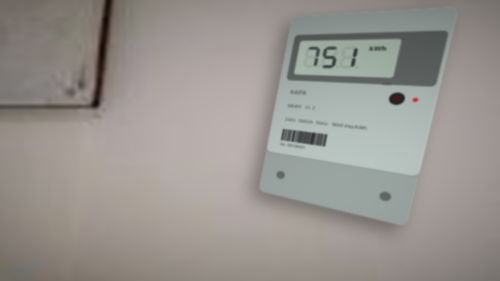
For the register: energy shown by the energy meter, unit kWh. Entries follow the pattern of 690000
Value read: 751
